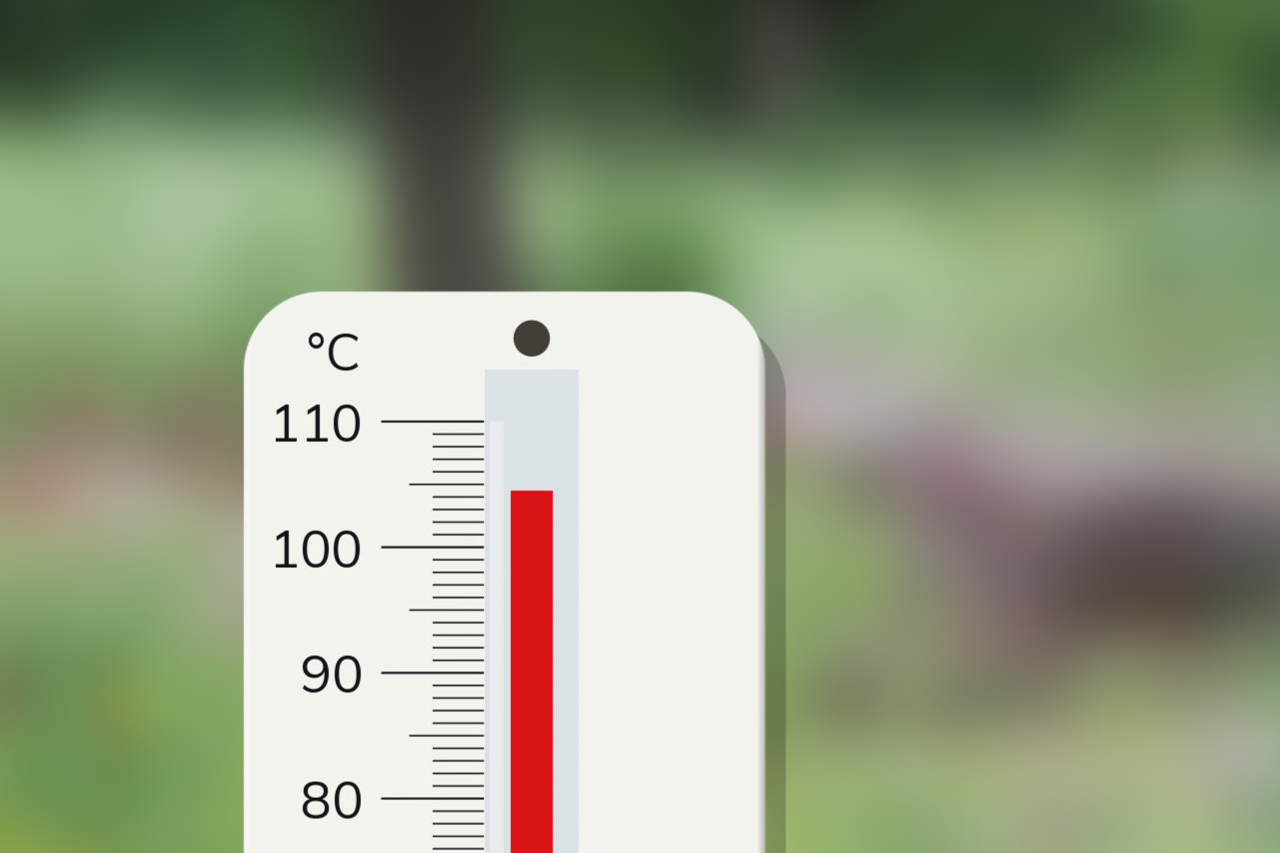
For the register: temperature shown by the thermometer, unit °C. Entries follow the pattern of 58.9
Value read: 104.5
